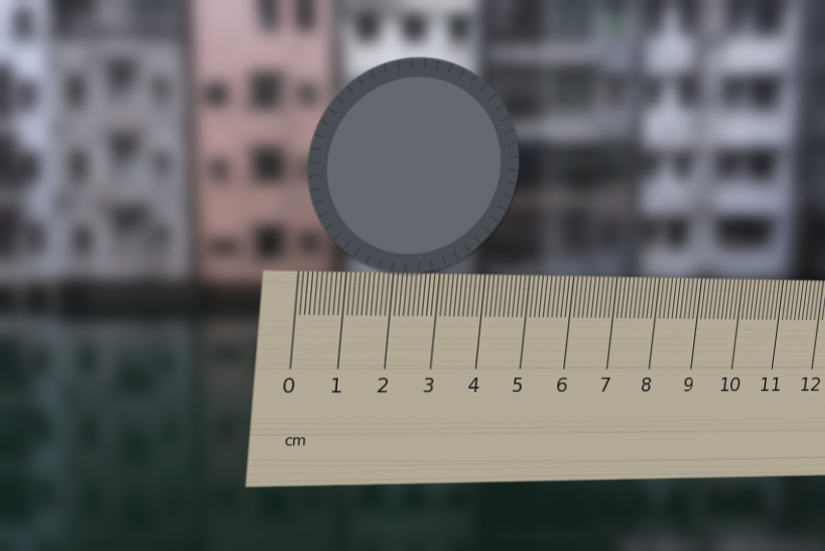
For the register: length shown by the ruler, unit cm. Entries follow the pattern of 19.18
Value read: 4.5
